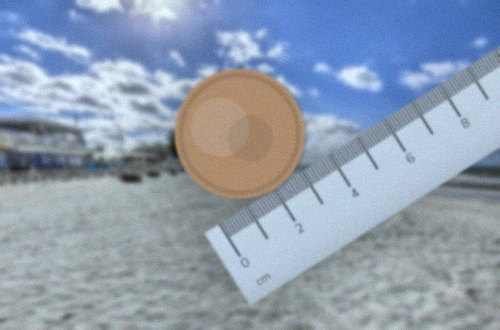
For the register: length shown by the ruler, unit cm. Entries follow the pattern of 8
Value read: 4
